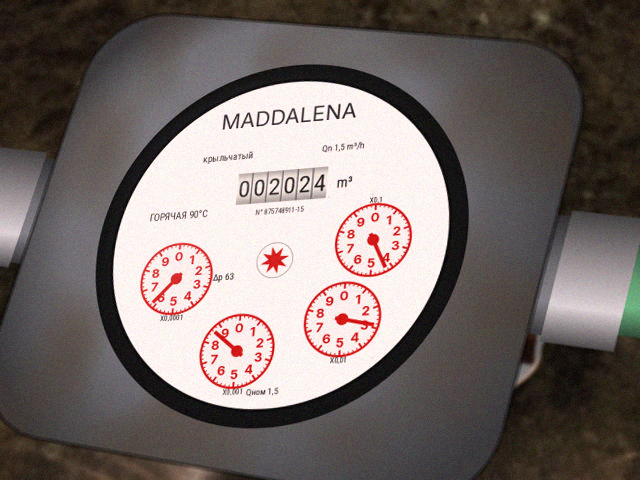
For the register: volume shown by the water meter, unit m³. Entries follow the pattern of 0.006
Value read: 2024.4286
